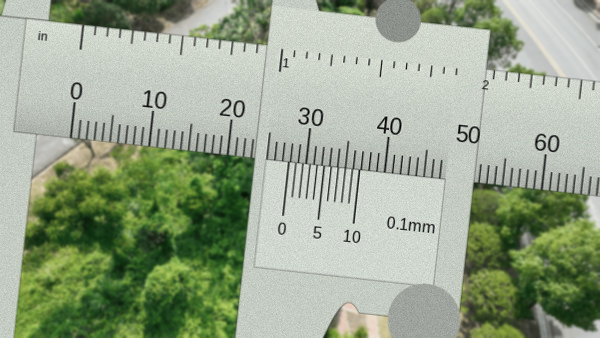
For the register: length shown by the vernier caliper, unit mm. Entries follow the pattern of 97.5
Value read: 27.8
